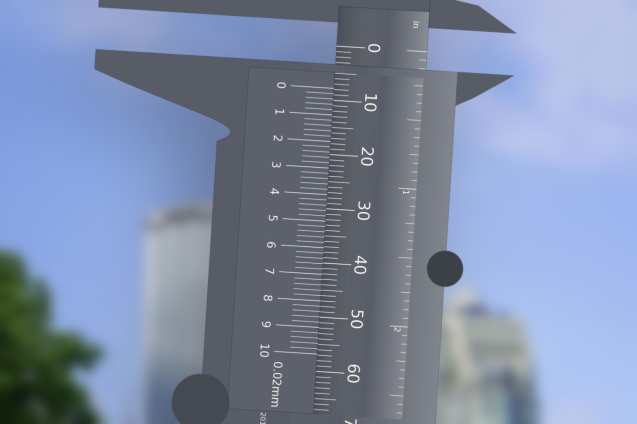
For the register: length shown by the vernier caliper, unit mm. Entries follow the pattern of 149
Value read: 7.8
